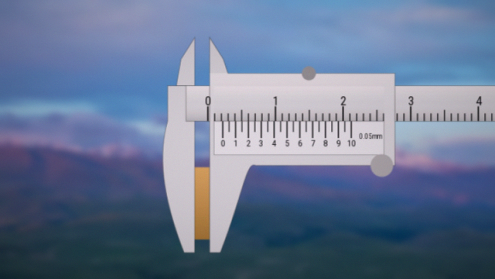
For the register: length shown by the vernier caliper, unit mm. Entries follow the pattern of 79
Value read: 2.2
